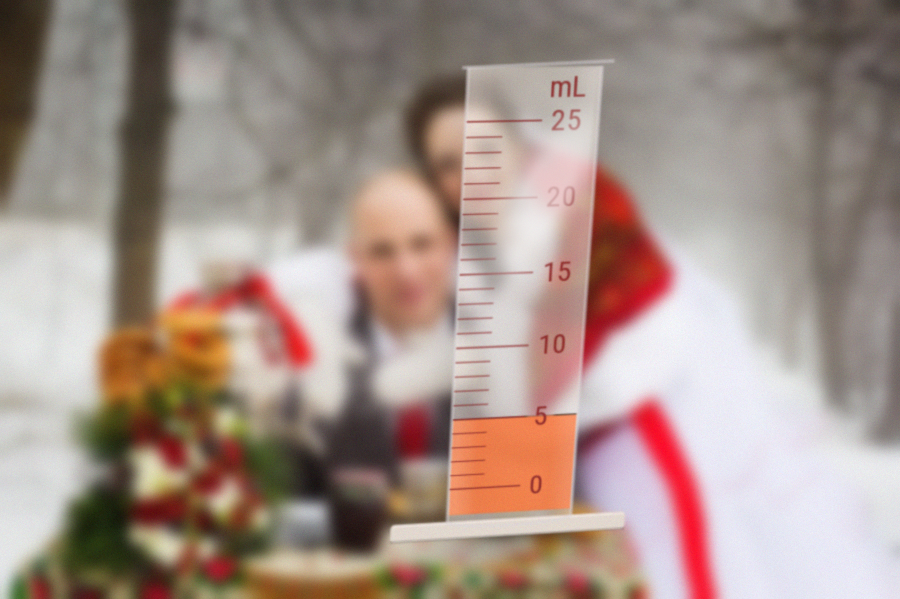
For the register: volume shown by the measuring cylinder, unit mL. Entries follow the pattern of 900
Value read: 5
